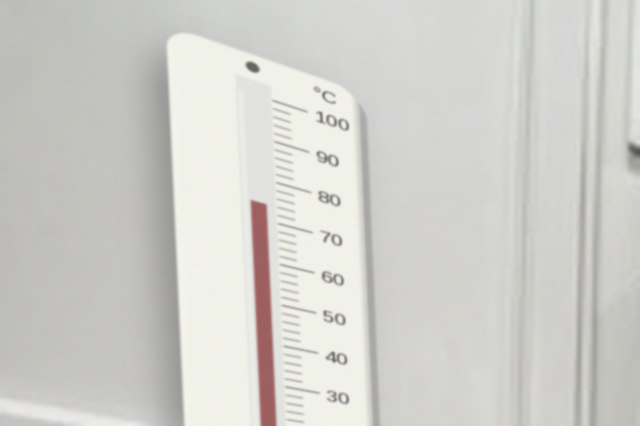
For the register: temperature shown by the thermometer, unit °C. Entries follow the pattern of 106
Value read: 74
